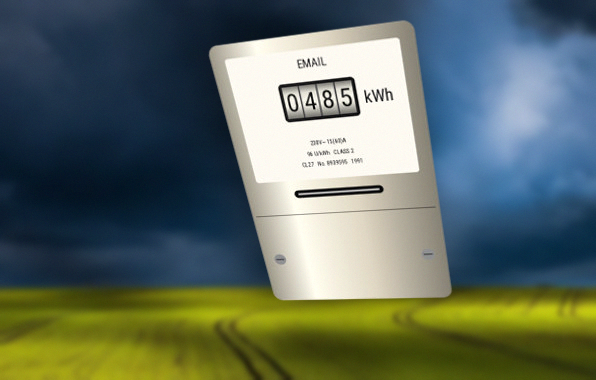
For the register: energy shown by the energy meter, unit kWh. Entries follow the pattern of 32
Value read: 485
